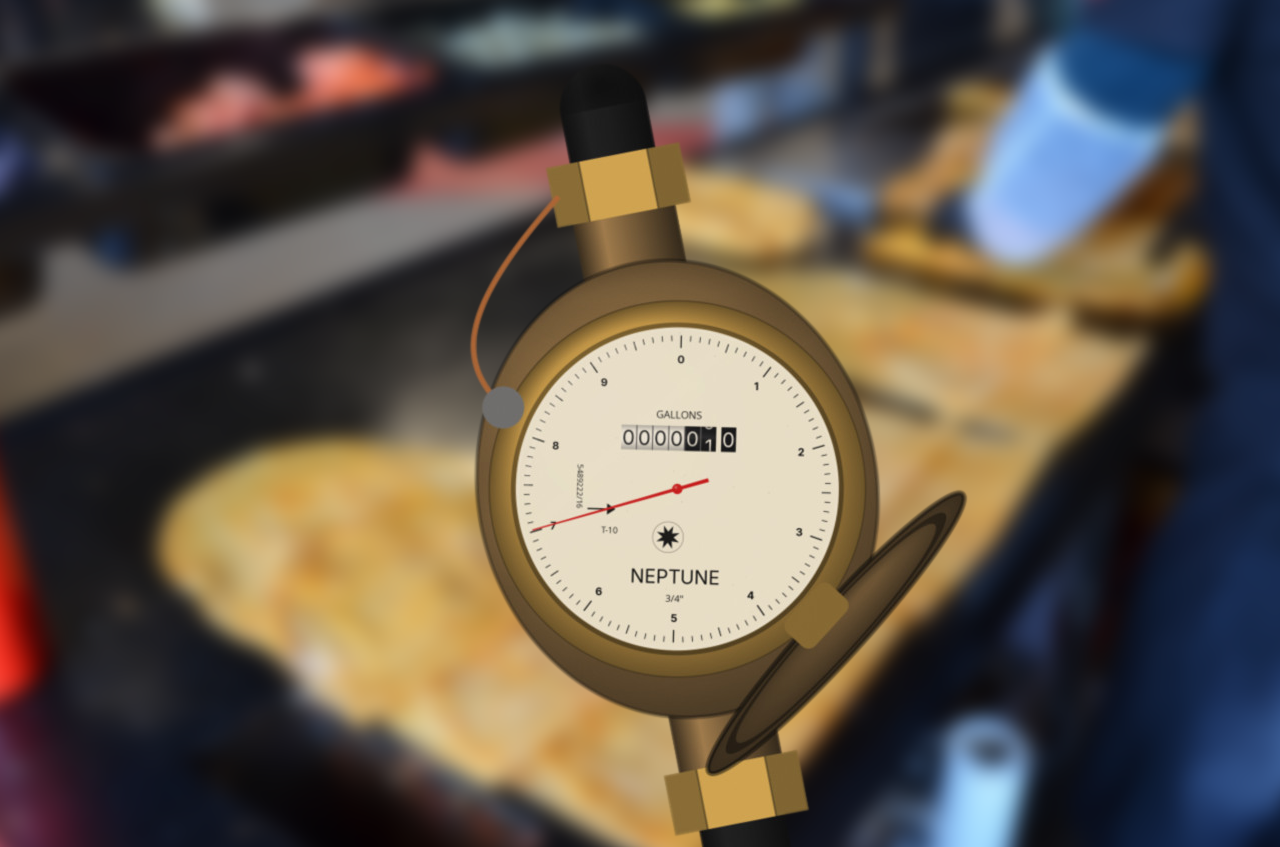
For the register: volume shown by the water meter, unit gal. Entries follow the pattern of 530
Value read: 7.0
